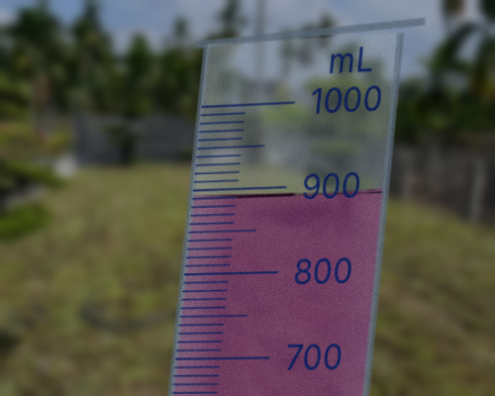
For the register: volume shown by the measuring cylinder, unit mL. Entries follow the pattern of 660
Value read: 890
